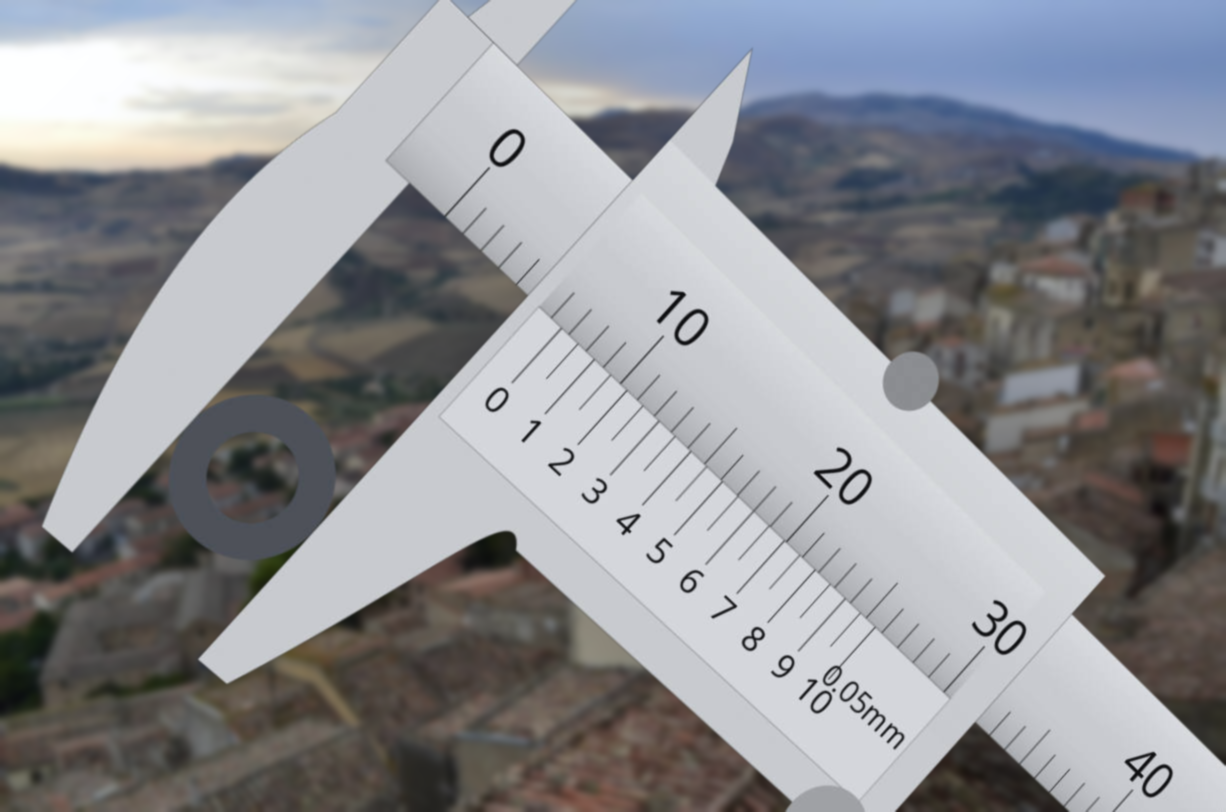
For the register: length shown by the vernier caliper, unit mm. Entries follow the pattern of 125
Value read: 6.6
